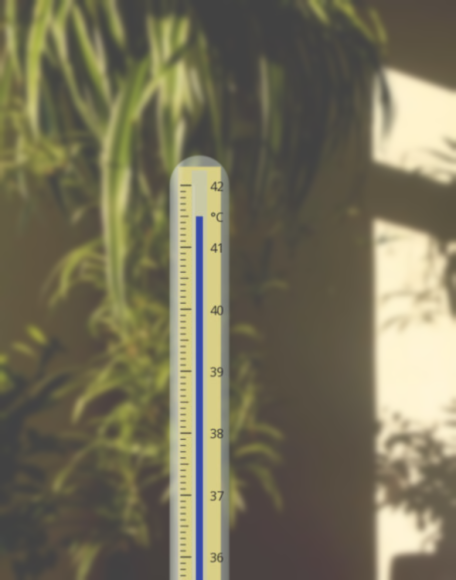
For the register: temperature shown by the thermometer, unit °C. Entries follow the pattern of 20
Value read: 41.5
